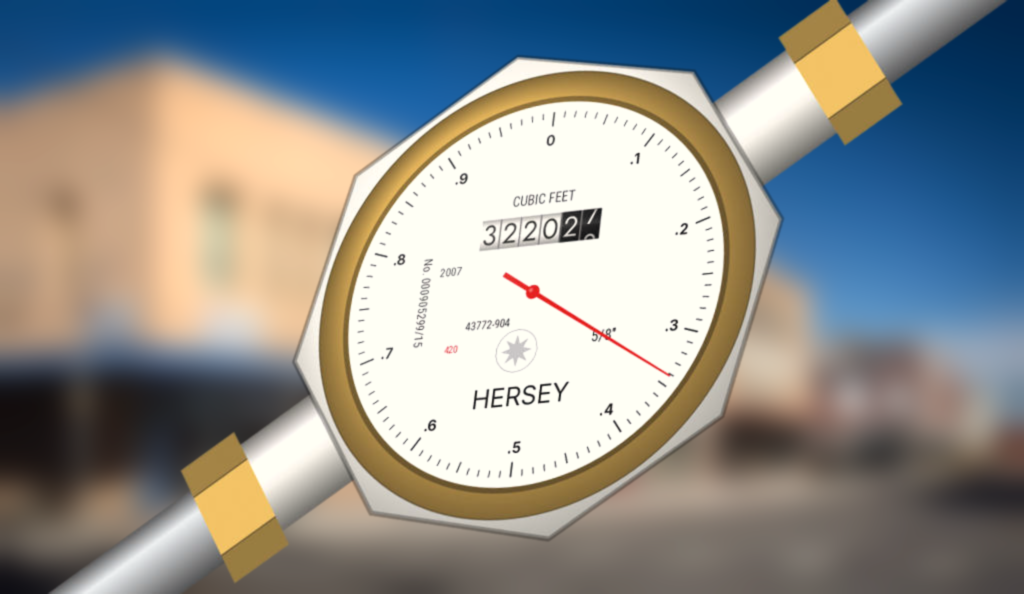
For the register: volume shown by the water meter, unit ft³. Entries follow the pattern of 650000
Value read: 322027.34
